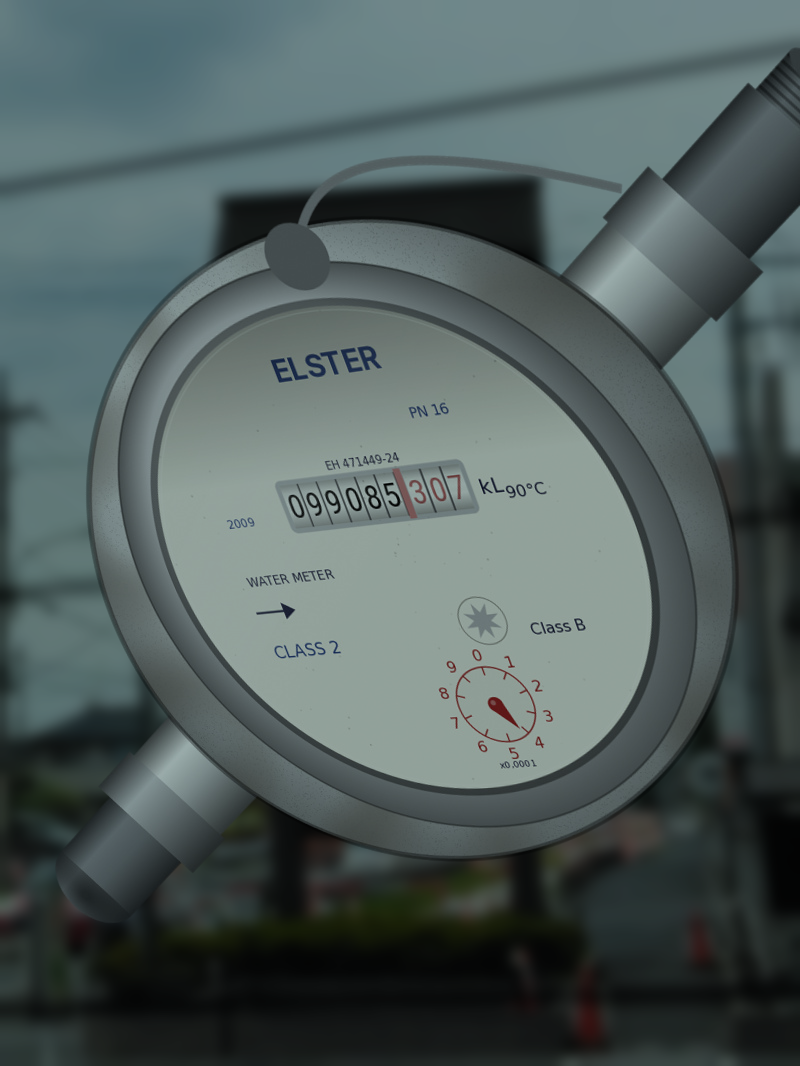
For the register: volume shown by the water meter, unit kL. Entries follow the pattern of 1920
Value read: 99085.3074
